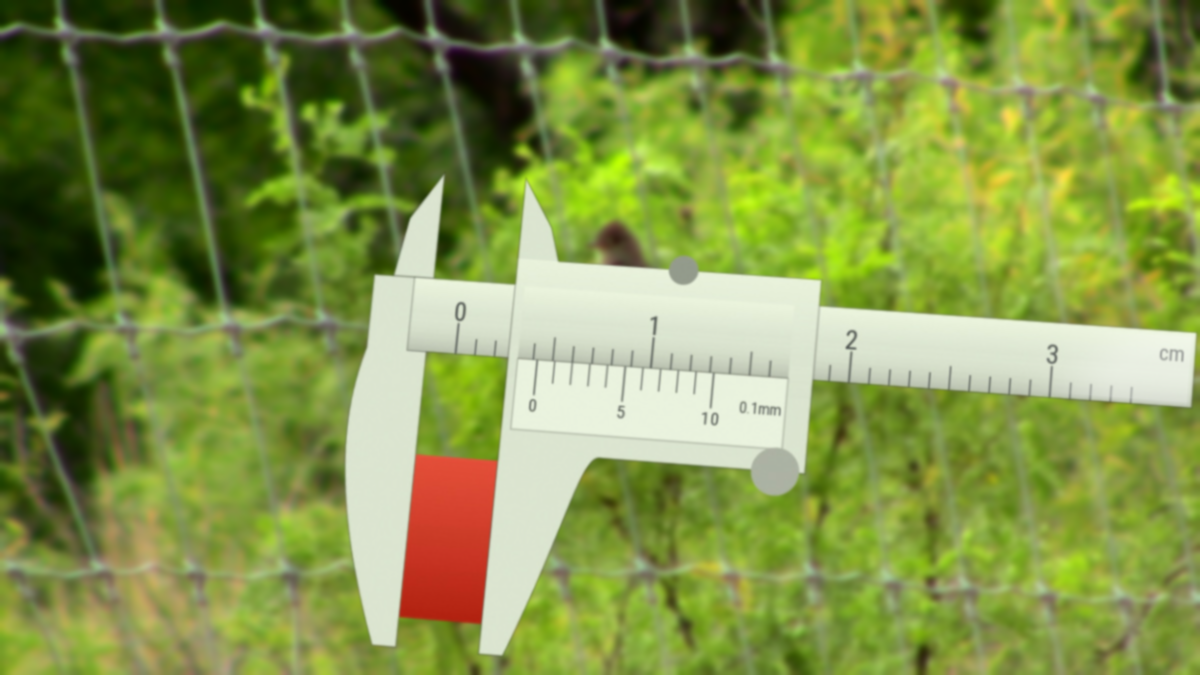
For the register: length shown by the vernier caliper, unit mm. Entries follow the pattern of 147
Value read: 4.2
